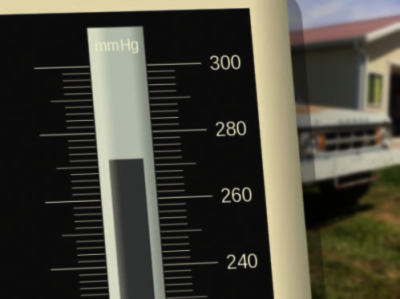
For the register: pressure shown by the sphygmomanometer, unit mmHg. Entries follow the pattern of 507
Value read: 272
